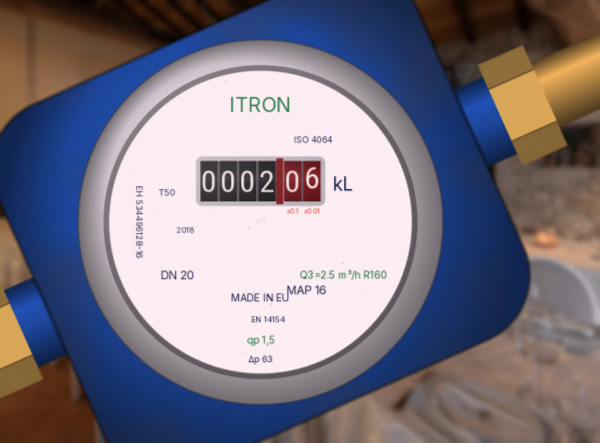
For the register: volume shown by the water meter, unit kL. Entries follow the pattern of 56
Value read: 2.06
